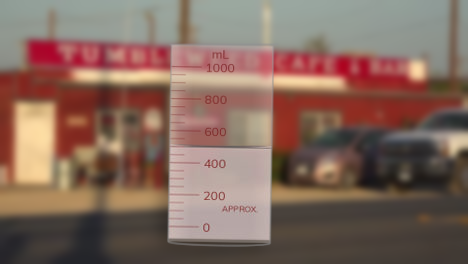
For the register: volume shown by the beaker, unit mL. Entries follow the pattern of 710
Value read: 500
